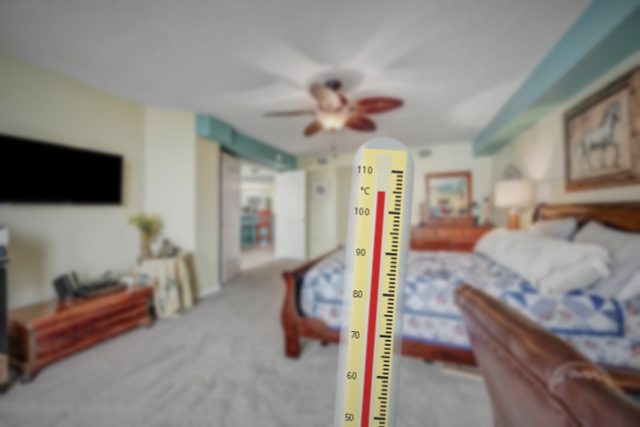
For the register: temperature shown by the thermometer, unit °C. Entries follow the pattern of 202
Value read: 105
